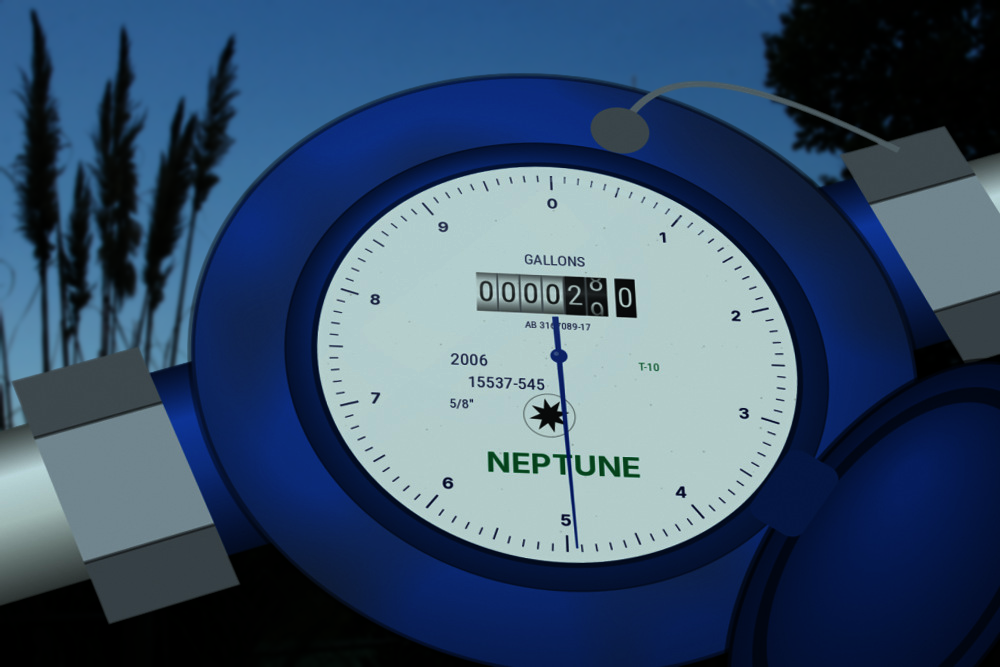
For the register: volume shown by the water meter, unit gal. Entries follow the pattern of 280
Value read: 284.9
